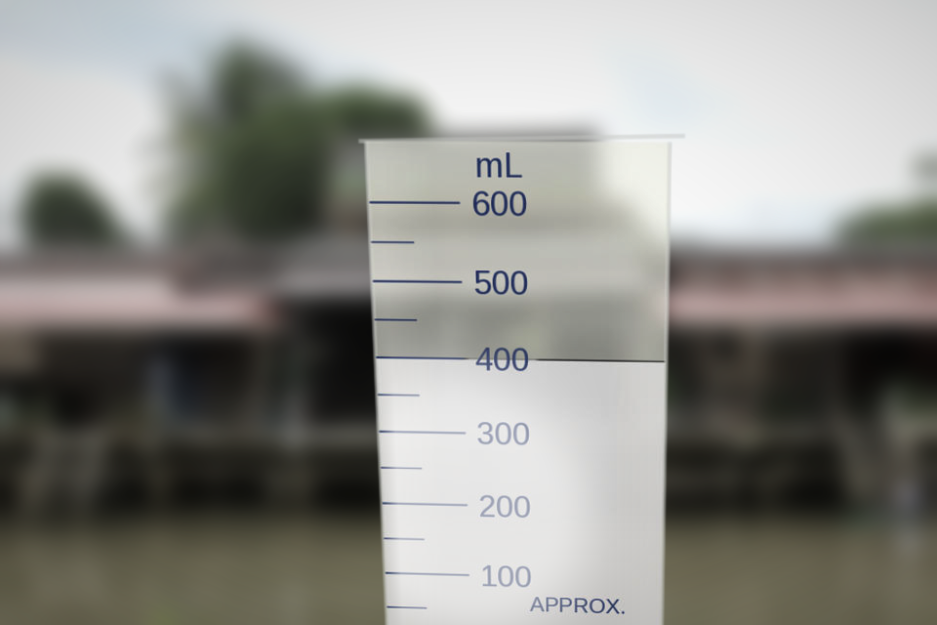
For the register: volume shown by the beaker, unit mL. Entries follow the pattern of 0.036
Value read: 400
